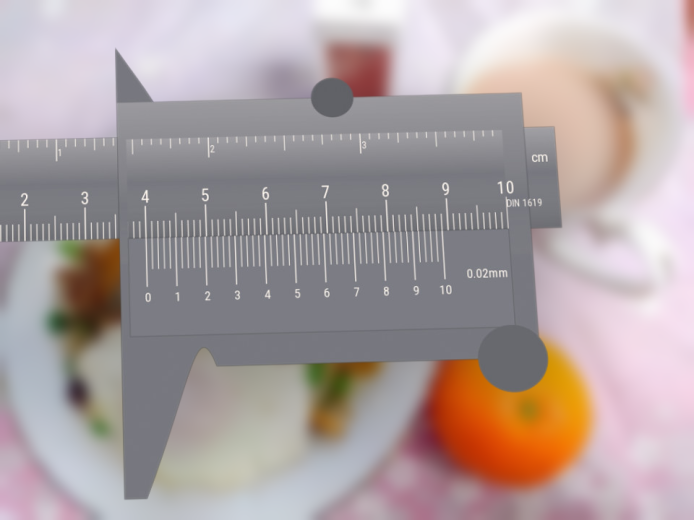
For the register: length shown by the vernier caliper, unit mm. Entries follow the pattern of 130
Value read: 40.0
